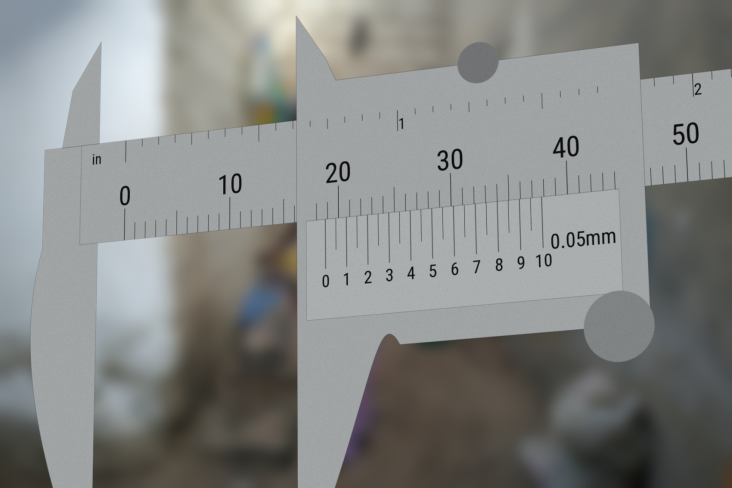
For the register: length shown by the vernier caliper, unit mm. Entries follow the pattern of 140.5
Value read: 18.8
